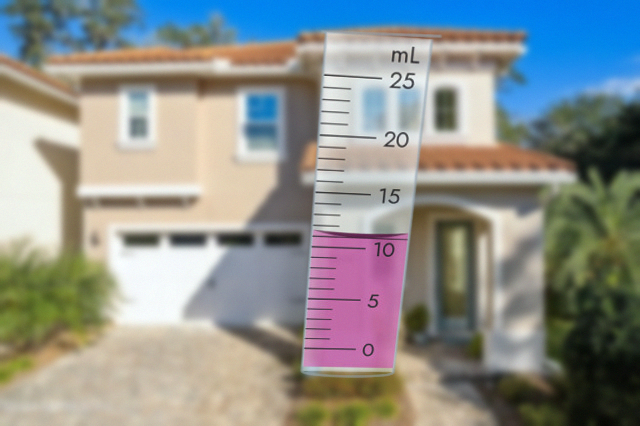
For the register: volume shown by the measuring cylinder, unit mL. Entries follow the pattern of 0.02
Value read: 11
